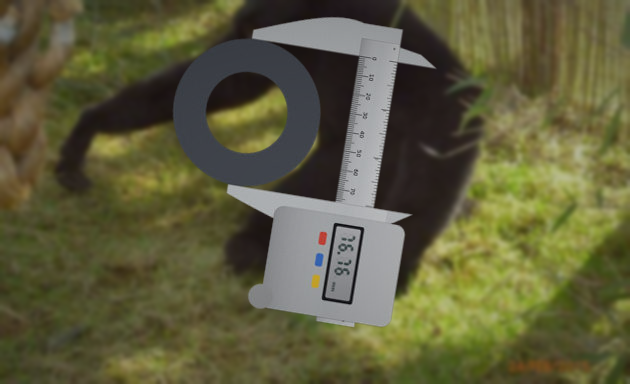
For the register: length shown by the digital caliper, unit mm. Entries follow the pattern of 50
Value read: 76.76
